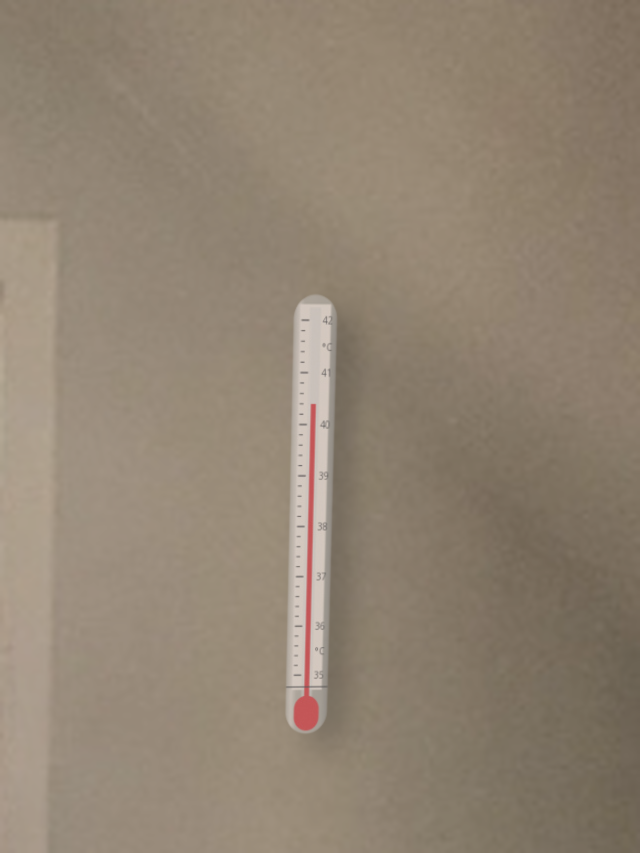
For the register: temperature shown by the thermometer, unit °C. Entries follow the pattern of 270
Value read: 40.4
